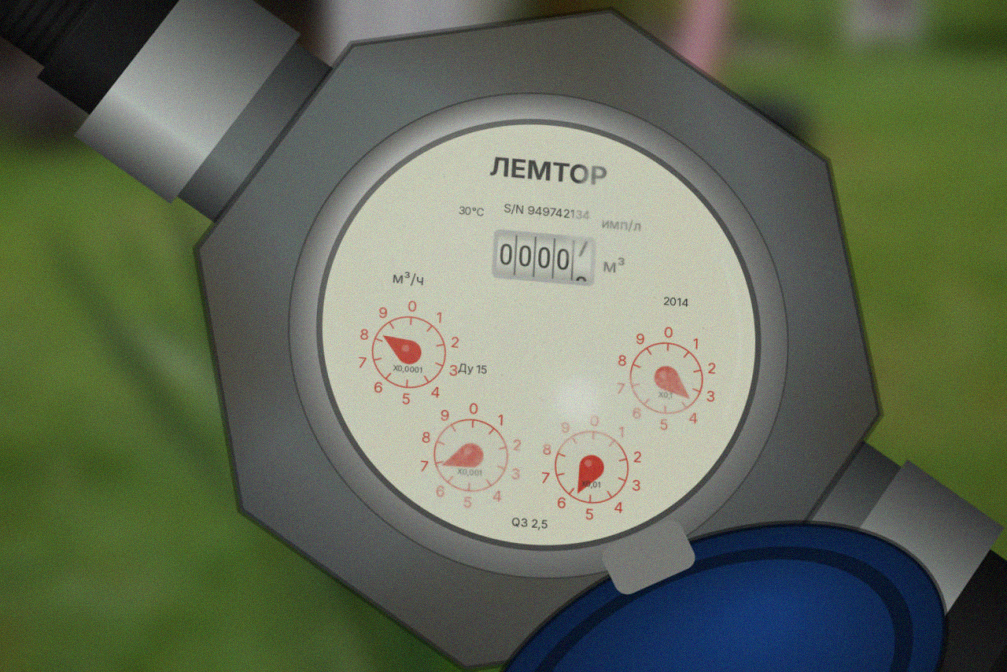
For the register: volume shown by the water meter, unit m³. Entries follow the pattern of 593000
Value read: 7.3568
